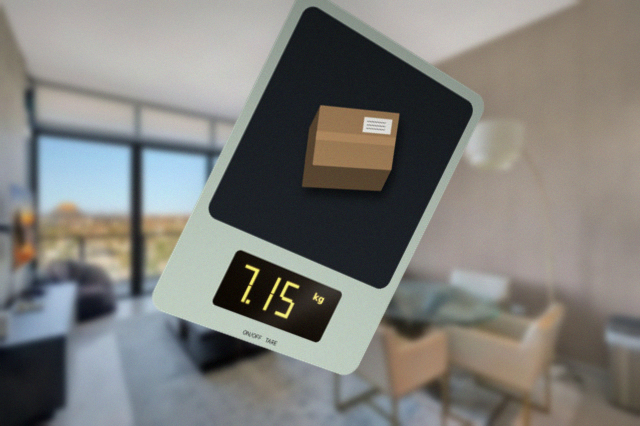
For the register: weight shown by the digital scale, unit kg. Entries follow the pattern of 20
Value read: 7.15
